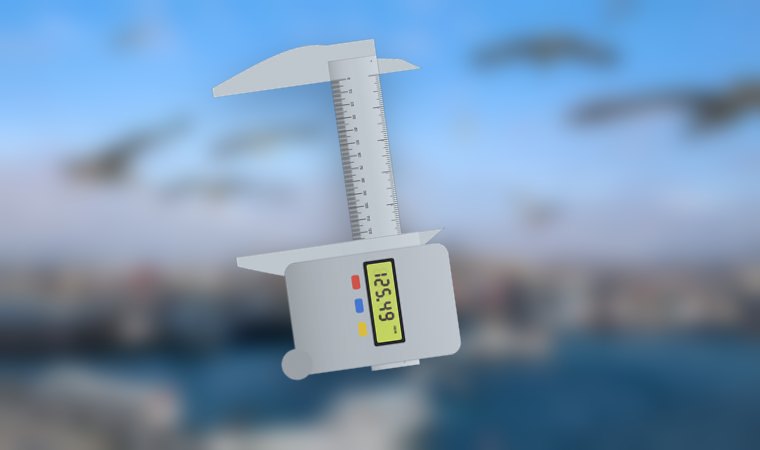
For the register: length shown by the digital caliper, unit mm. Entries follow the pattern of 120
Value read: 125.49
